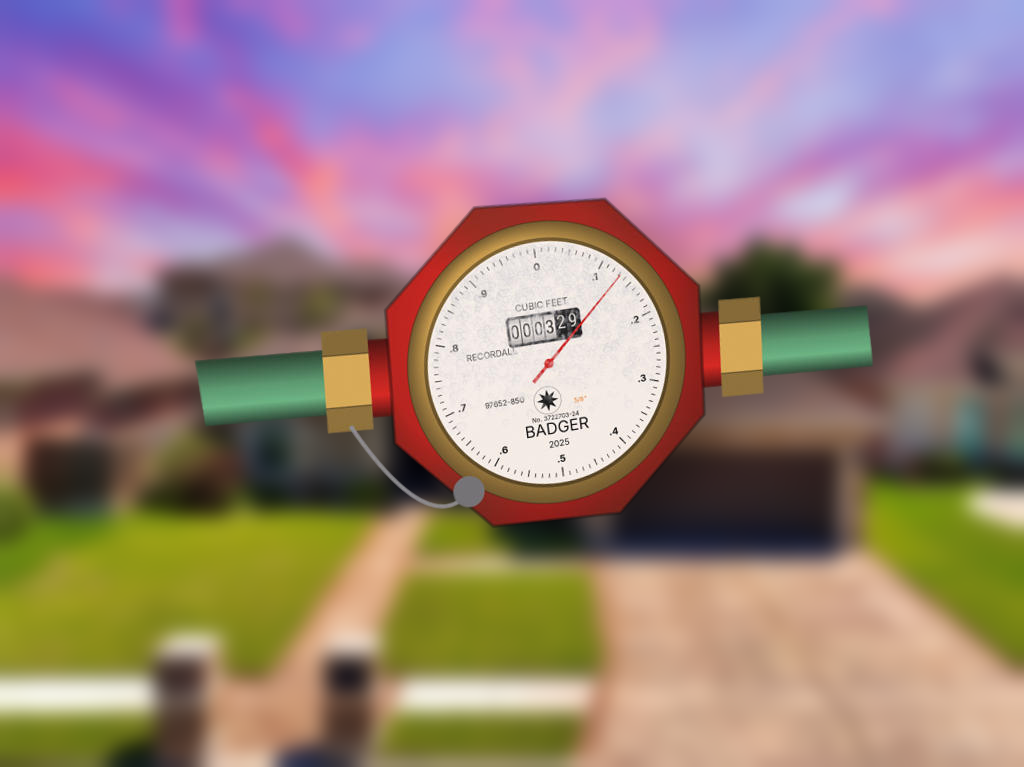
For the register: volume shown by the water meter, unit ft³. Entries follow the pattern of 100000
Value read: 329.13
